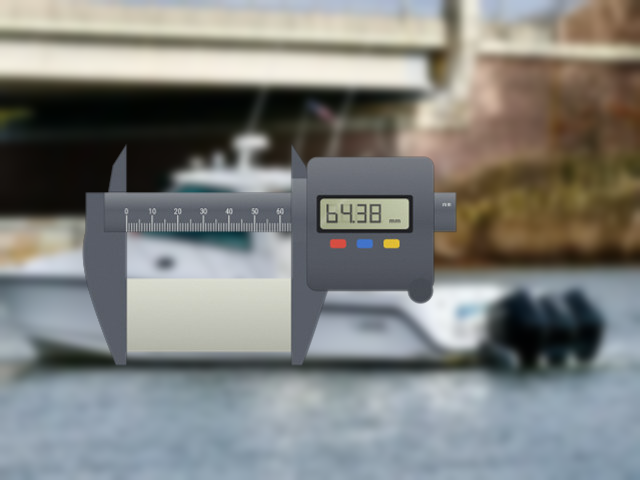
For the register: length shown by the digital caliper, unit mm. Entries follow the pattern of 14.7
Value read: 64.38
